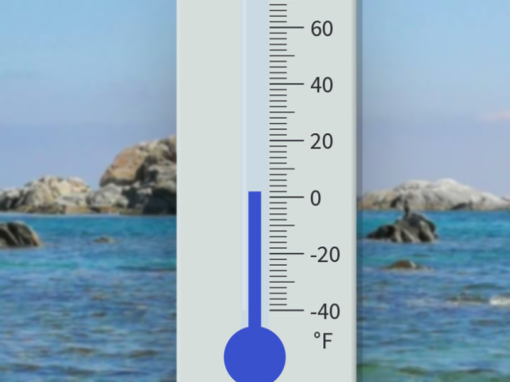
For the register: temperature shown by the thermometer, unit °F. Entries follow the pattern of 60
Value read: 2
